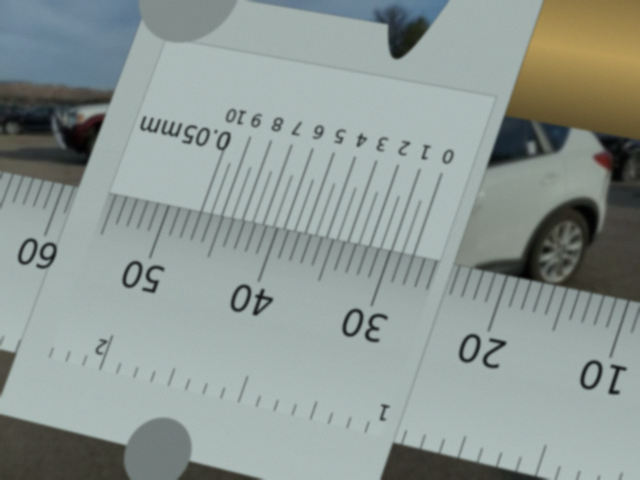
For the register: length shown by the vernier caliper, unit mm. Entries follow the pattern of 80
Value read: 28.0
